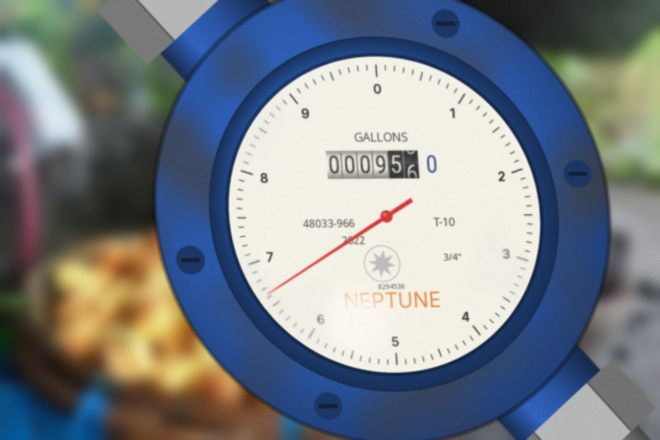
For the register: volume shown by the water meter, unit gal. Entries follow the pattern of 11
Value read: 9556.6
